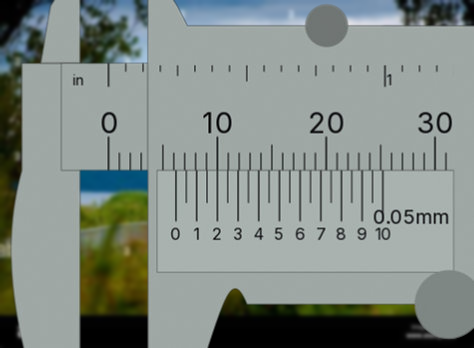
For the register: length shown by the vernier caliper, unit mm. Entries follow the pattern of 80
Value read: 6.2
